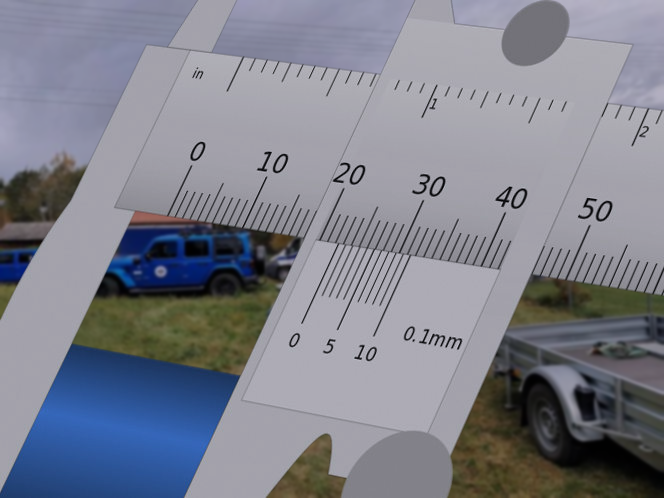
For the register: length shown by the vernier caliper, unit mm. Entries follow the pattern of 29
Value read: 22.4
